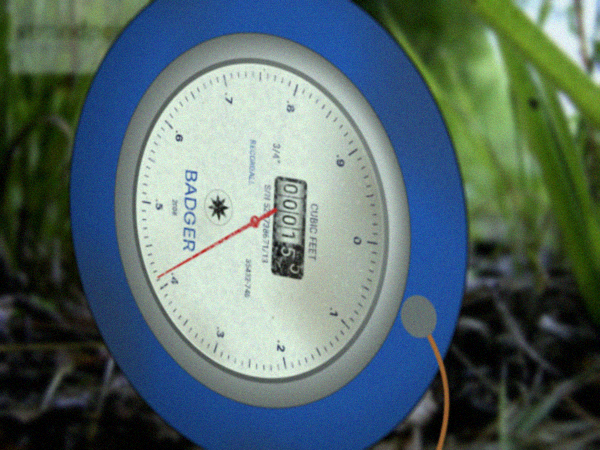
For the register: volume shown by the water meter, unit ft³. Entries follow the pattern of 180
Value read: 155.41
